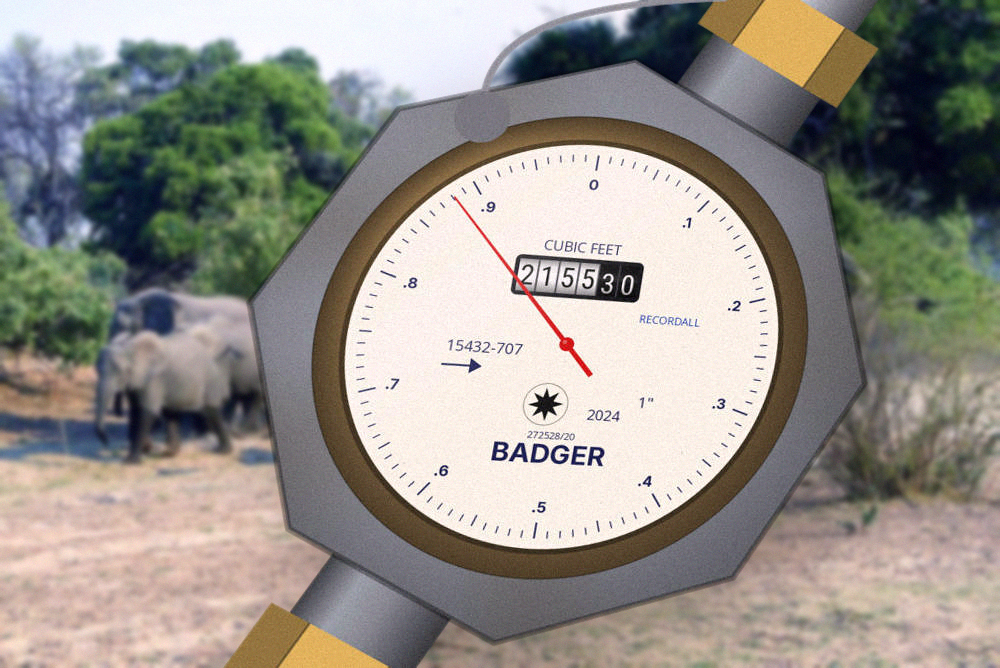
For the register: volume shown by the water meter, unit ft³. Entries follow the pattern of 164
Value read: 215529.88
